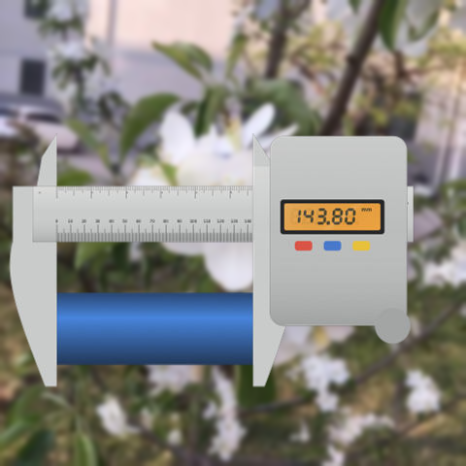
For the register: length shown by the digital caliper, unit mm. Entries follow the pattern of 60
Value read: 143.80
